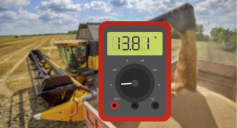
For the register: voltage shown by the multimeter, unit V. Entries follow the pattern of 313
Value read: 13.81
